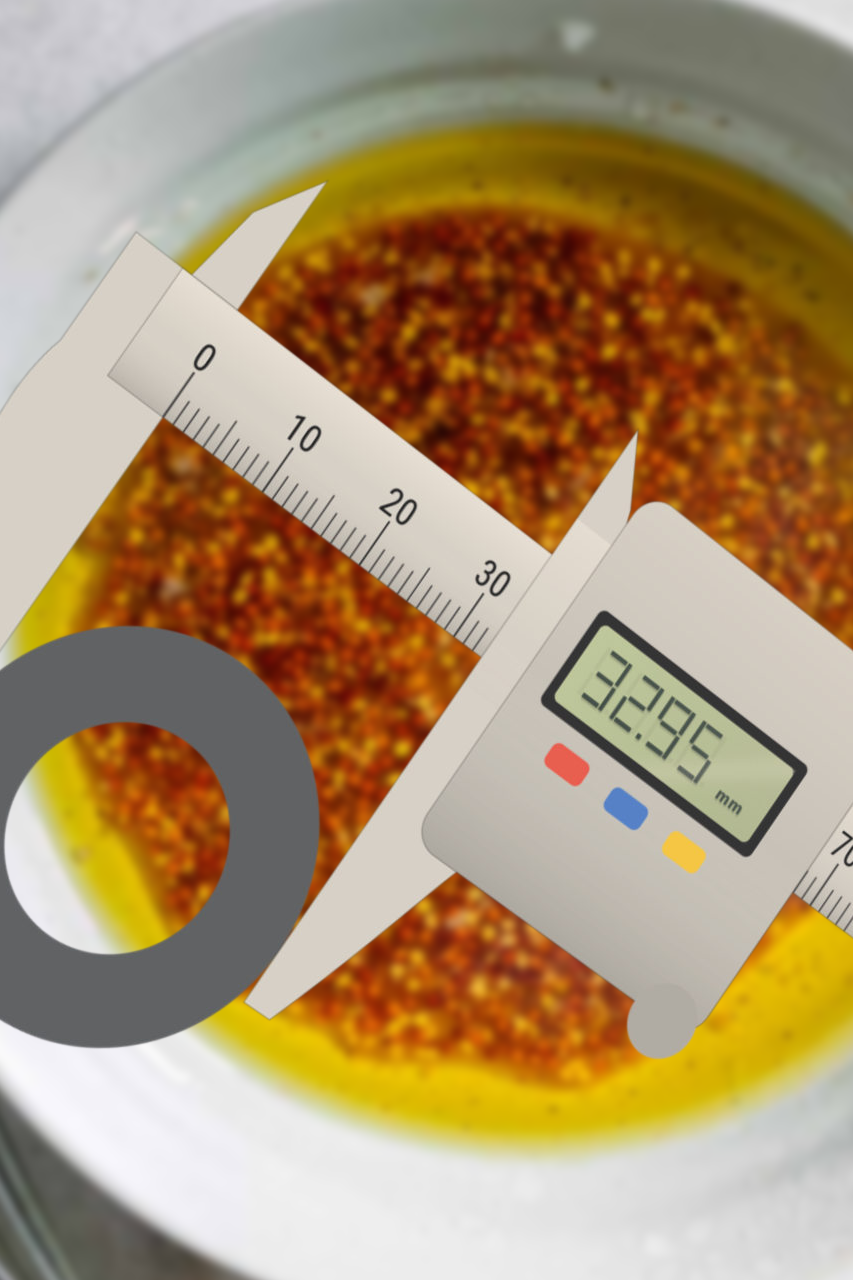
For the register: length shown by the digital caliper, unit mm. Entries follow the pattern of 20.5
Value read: 32.95
